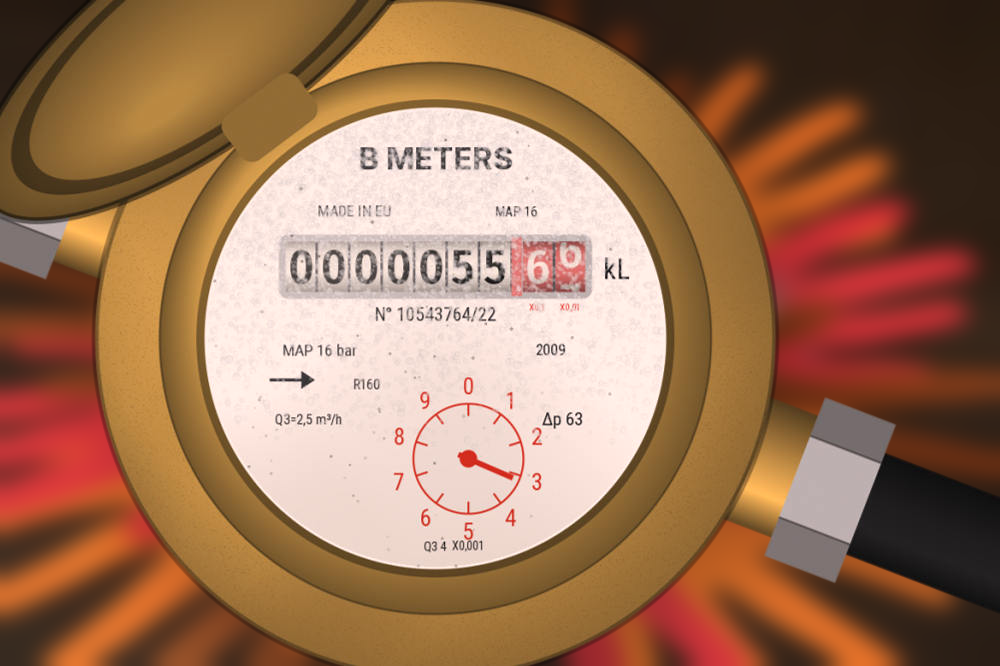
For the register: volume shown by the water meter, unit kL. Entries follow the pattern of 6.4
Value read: 55.663
